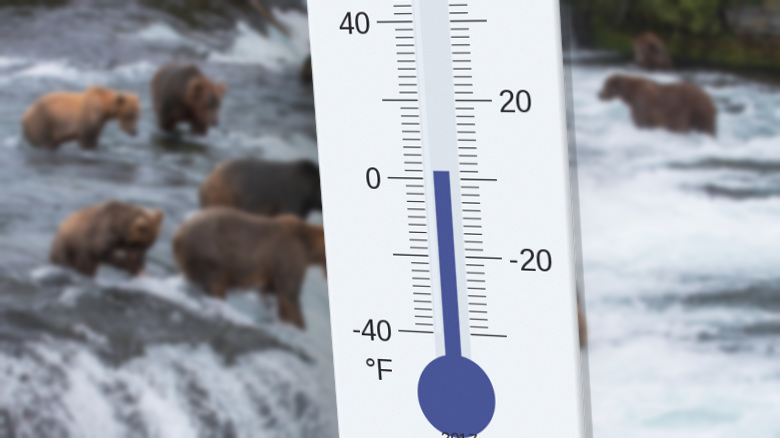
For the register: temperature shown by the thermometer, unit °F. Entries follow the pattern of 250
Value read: 2
